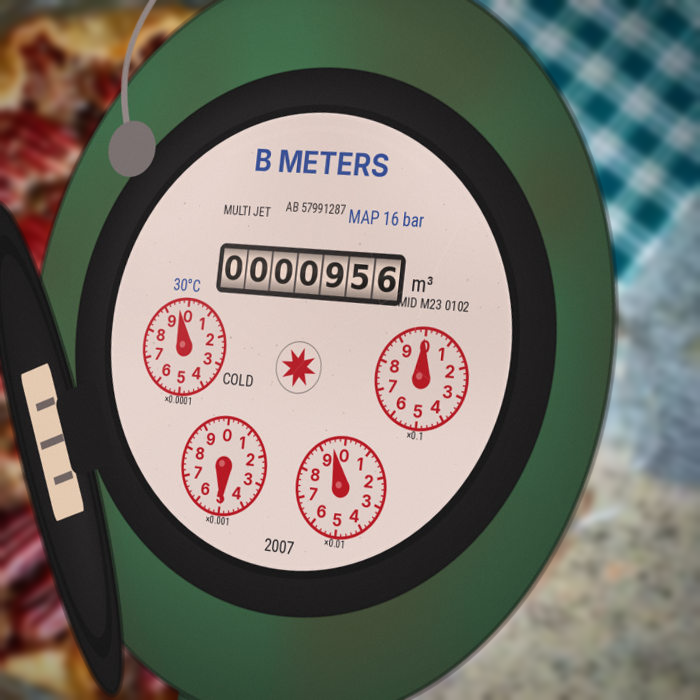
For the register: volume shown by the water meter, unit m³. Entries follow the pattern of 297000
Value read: 955.9949
